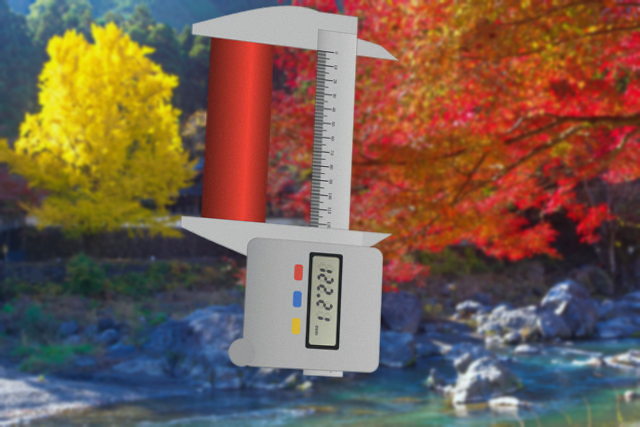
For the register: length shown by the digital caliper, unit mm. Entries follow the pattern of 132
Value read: 122.21
